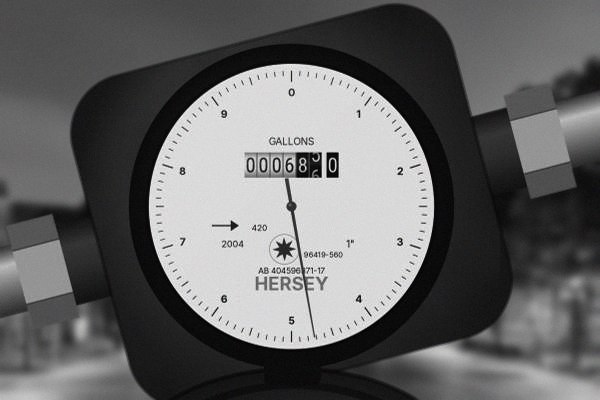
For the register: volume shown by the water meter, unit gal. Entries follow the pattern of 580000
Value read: 6854.7
